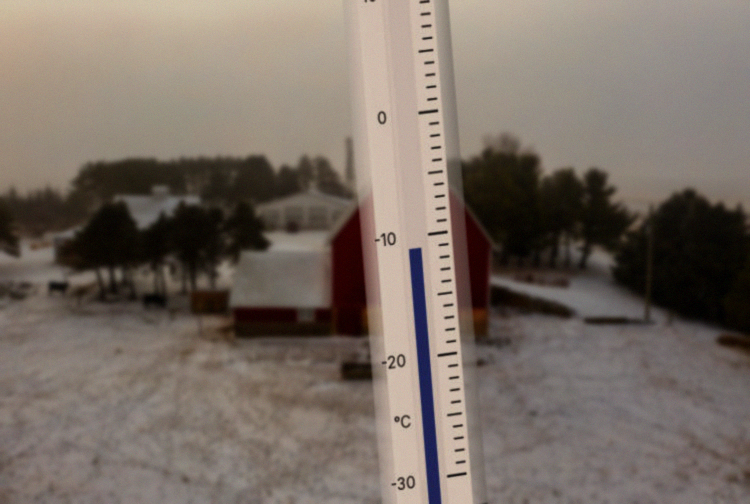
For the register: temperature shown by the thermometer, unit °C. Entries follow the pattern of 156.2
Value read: -11
